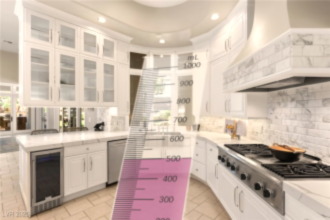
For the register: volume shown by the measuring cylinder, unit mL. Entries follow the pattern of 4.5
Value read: 500
